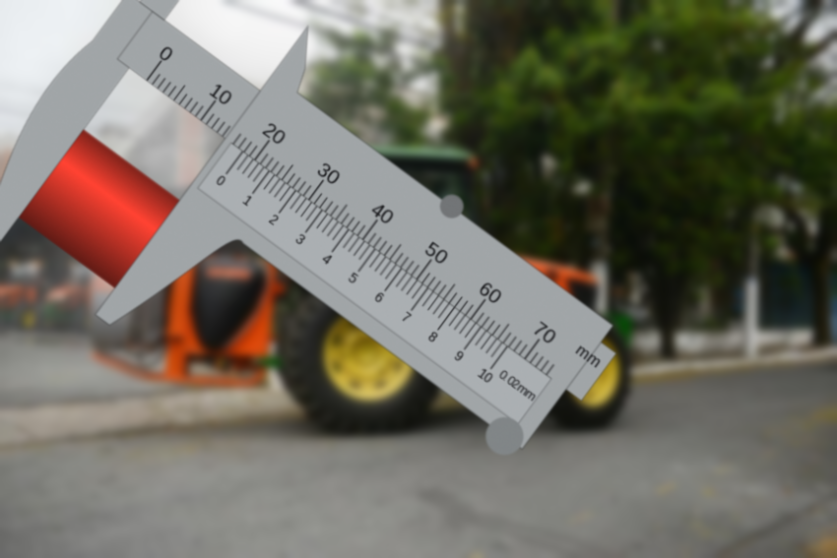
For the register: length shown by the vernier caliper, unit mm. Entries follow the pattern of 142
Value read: 17.8
